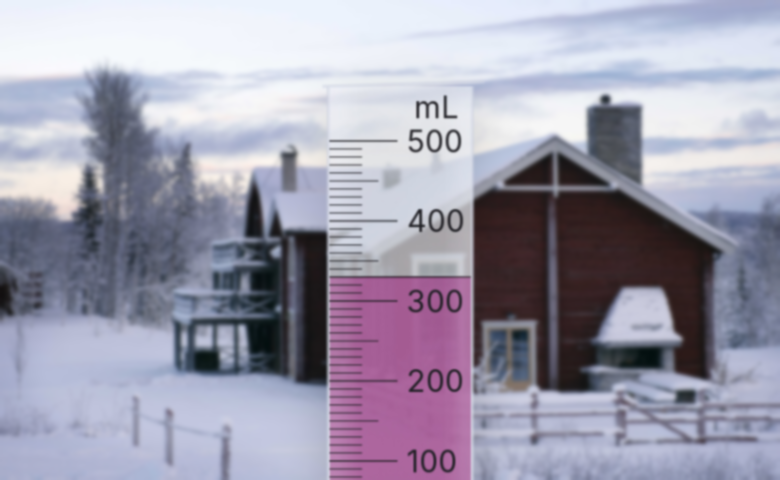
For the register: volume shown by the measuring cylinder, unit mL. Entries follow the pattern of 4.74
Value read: 330
